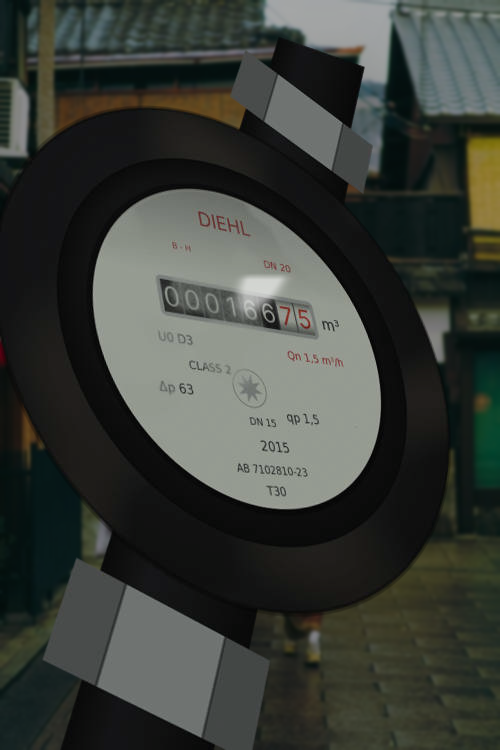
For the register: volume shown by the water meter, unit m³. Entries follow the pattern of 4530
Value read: 166.75
